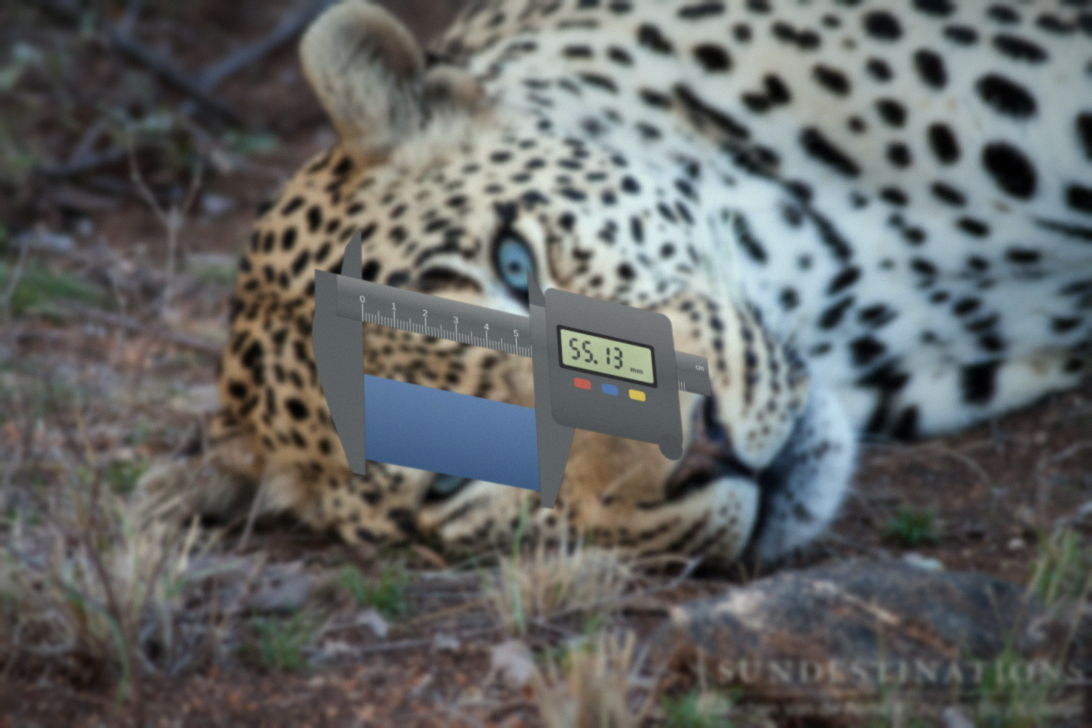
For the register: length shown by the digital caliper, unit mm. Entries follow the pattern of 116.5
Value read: 55.13
